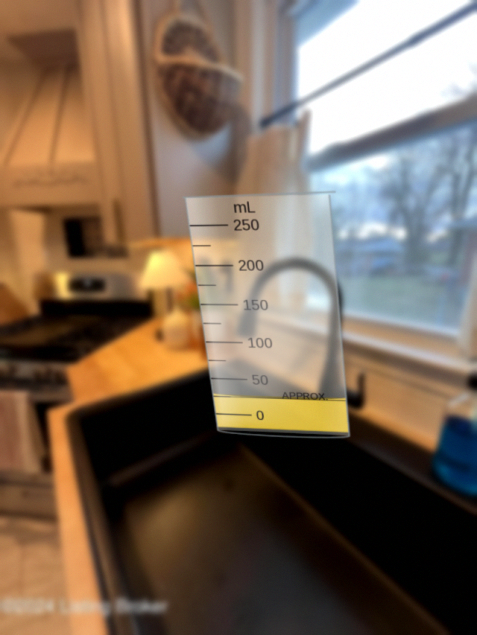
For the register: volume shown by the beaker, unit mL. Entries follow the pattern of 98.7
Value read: 25
